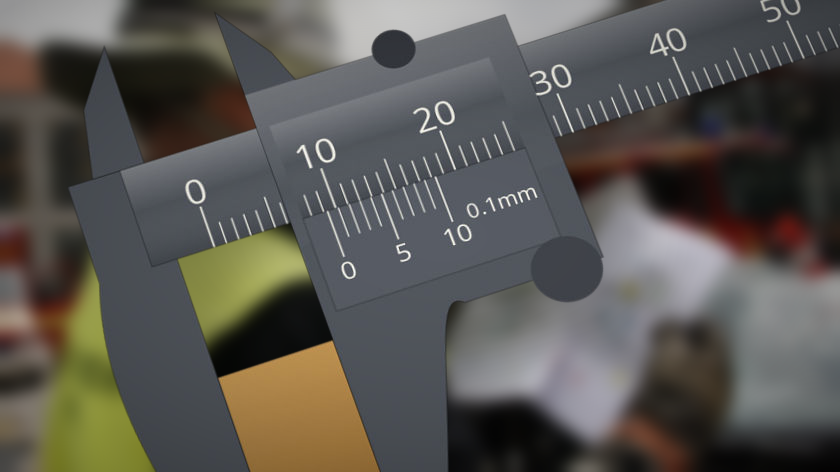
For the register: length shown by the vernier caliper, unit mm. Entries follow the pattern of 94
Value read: 9.3
